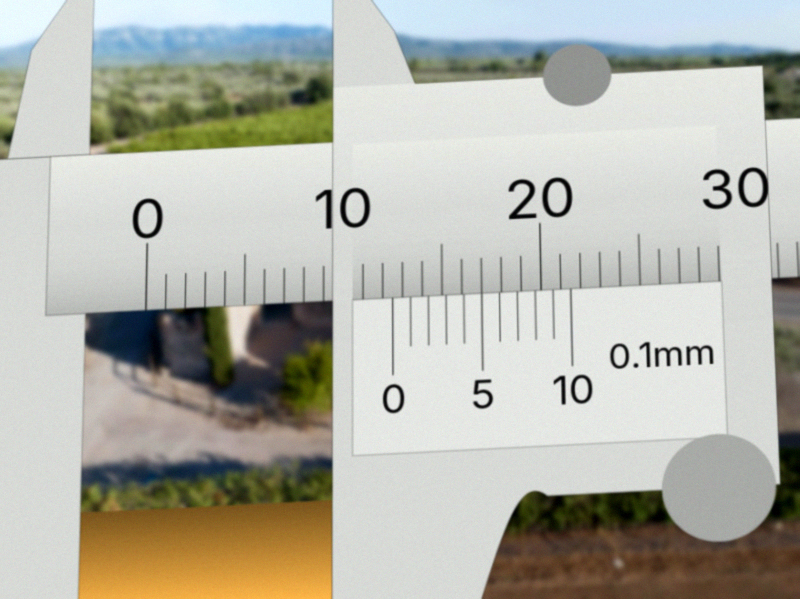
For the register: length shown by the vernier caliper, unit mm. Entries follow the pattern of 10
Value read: 12.5
